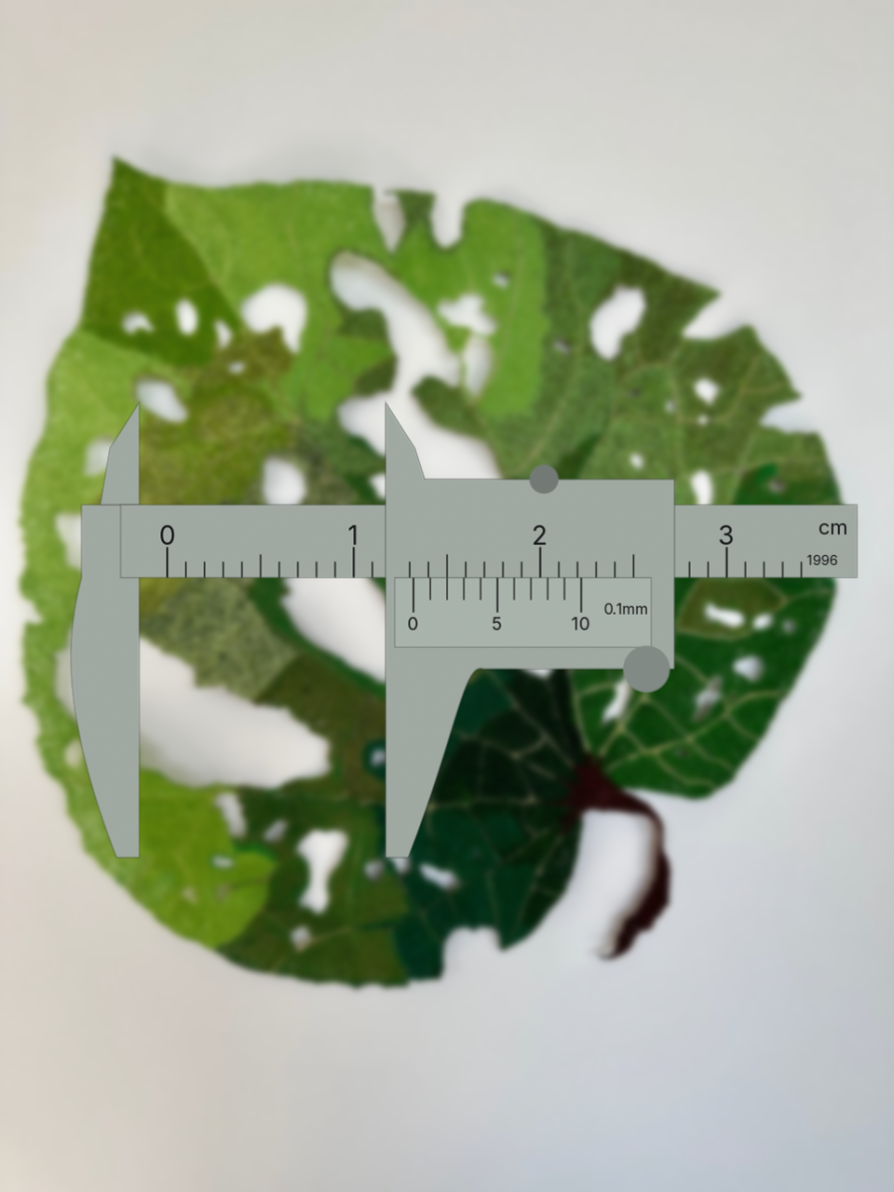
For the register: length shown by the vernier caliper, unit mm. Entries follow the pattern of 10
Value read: 13.2
